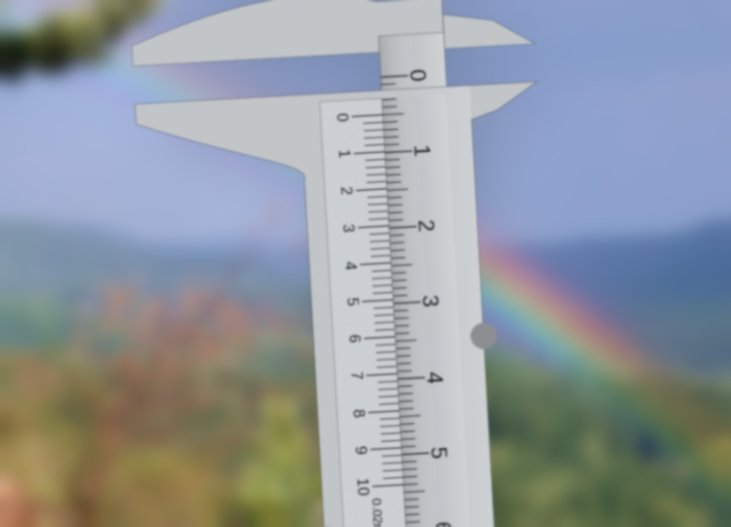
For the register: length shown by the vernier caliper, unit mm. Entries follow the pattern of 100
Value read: 5.0
